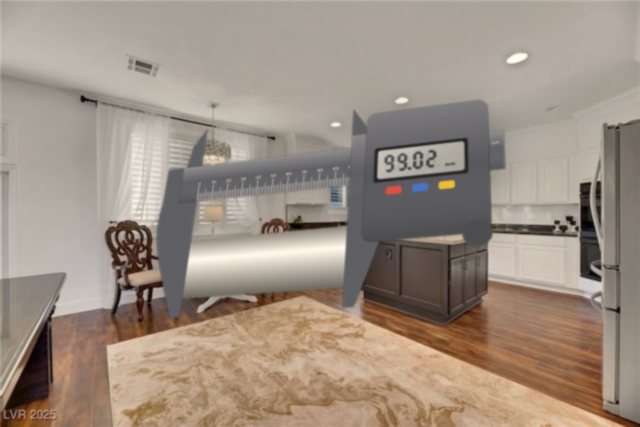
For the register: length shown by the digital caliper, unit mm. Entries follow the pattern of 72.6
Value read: 99.02
